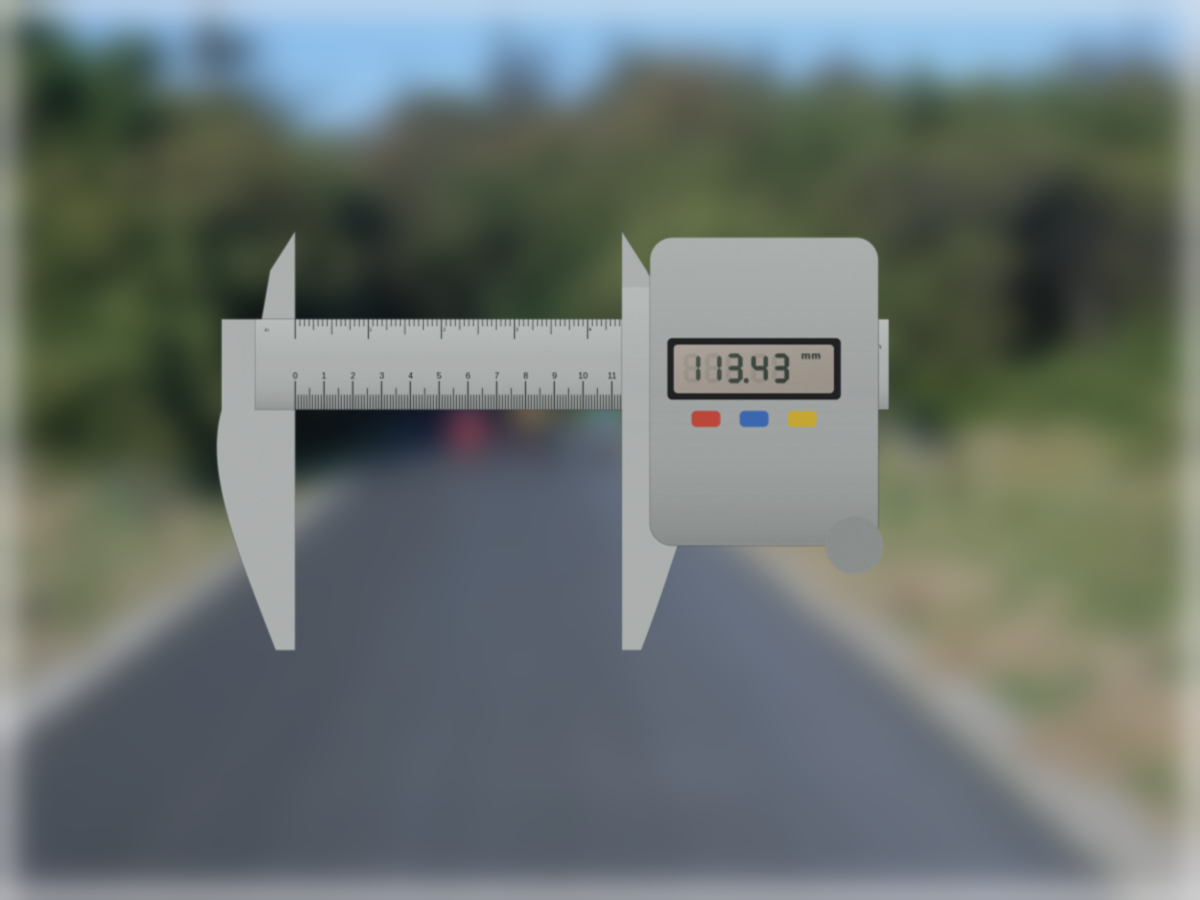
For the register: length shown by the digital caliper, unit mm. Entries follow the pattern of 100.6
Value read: 113.43
